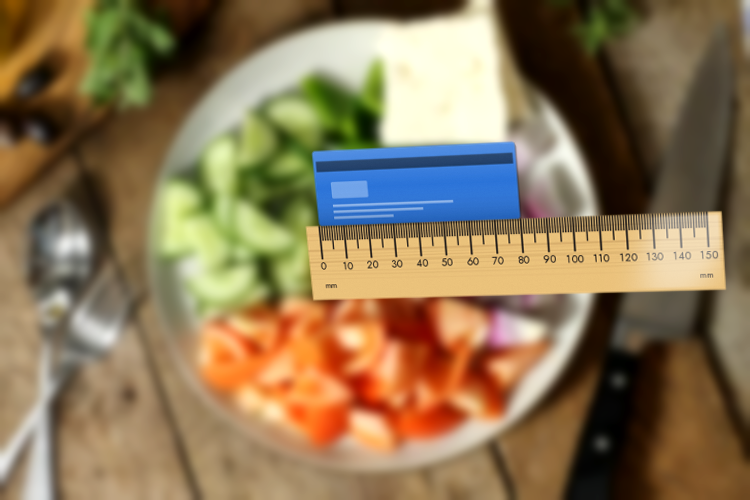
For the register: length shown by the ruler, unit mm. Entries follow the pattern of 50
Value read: 80
